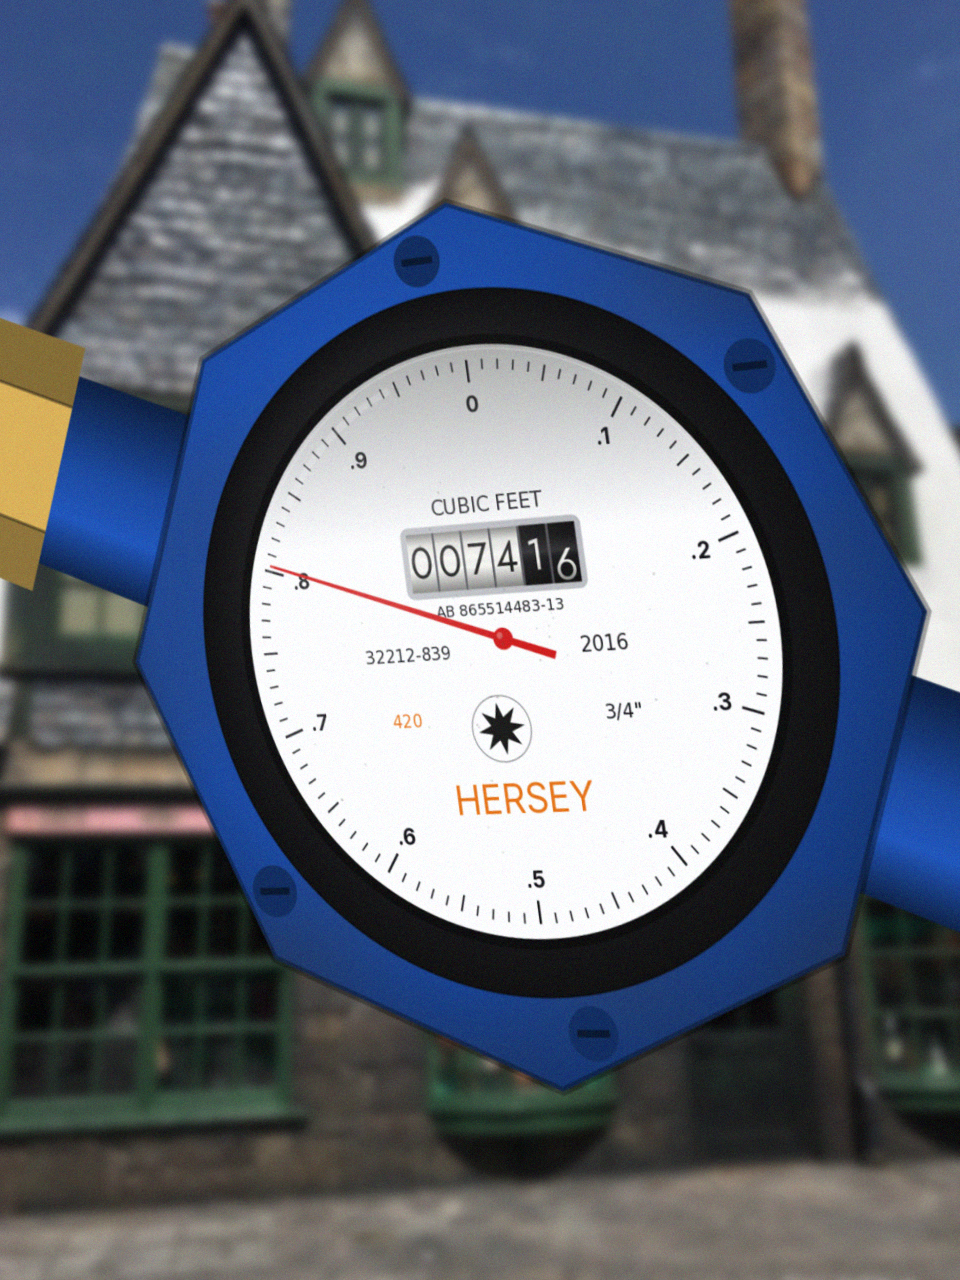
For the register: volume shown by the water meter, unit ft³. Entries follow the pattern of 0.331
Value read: 7415.80
